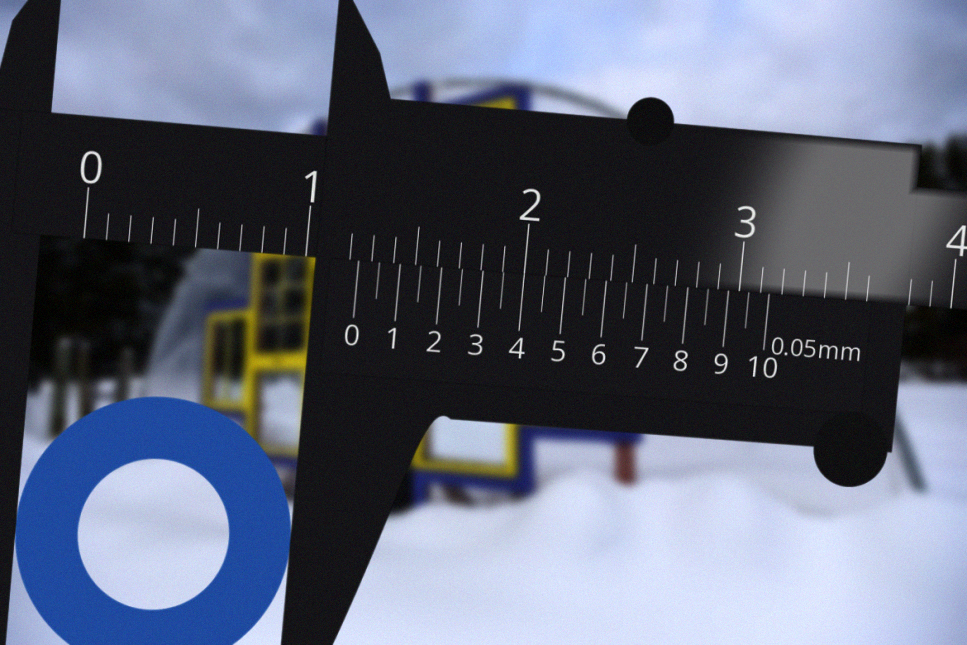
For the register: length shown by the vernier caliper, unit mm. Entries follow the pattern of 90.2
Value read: 12.40
